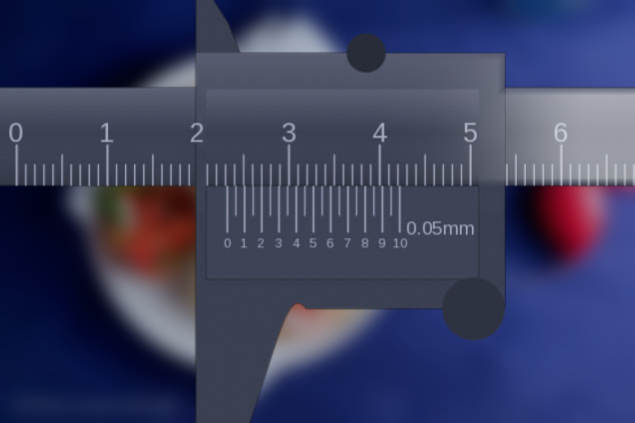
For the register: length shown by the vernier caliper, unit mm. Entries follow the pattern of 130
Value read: 23.2
